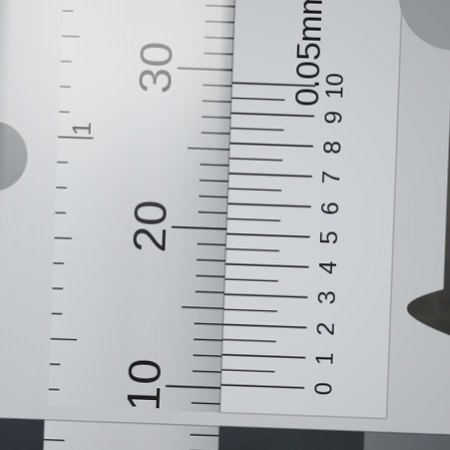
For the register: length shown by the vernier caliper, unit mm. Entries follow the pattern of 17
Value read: 10.2
